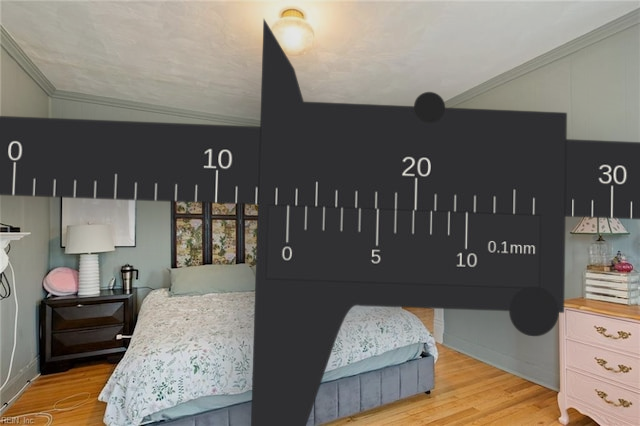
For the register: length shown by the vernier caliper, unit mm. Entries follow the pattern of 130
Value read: 13.6
